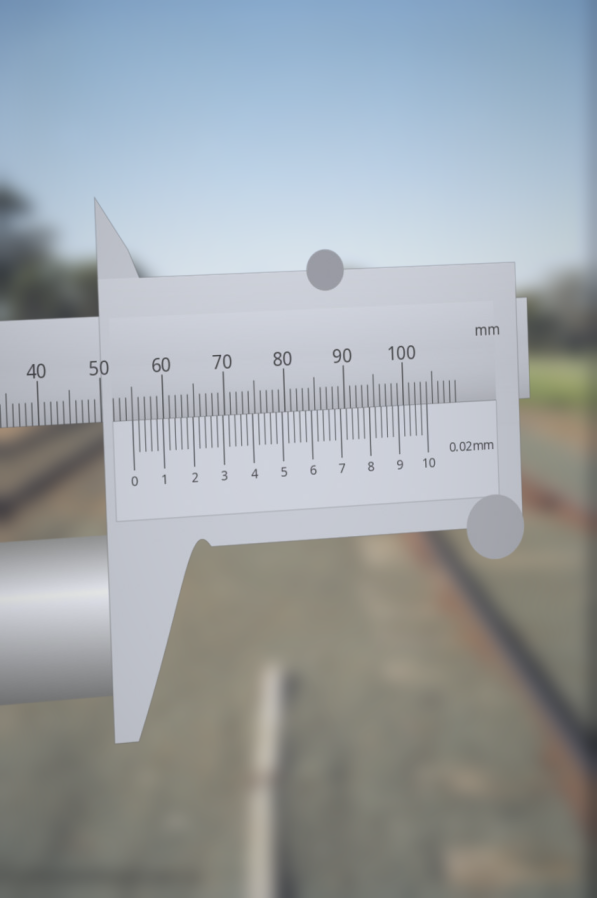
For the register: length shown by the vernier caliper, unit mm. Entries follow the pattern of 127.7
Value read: 55.0
